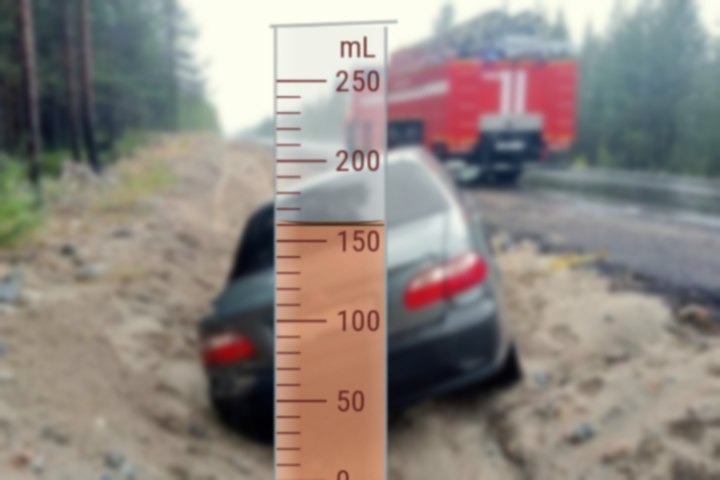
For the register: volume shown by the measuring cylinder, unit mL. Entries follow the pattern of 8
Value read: 160
